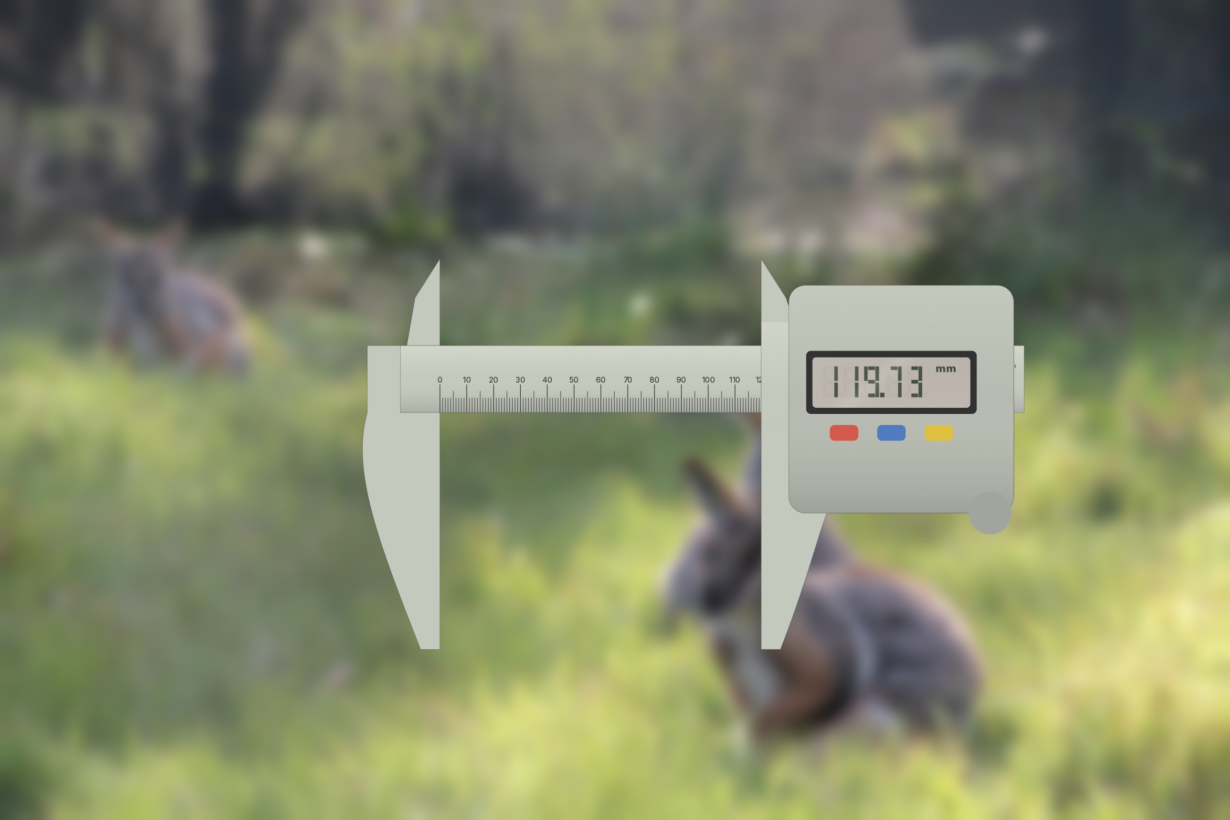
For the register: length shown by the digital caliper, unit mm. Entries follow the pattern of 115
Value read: 119.73
